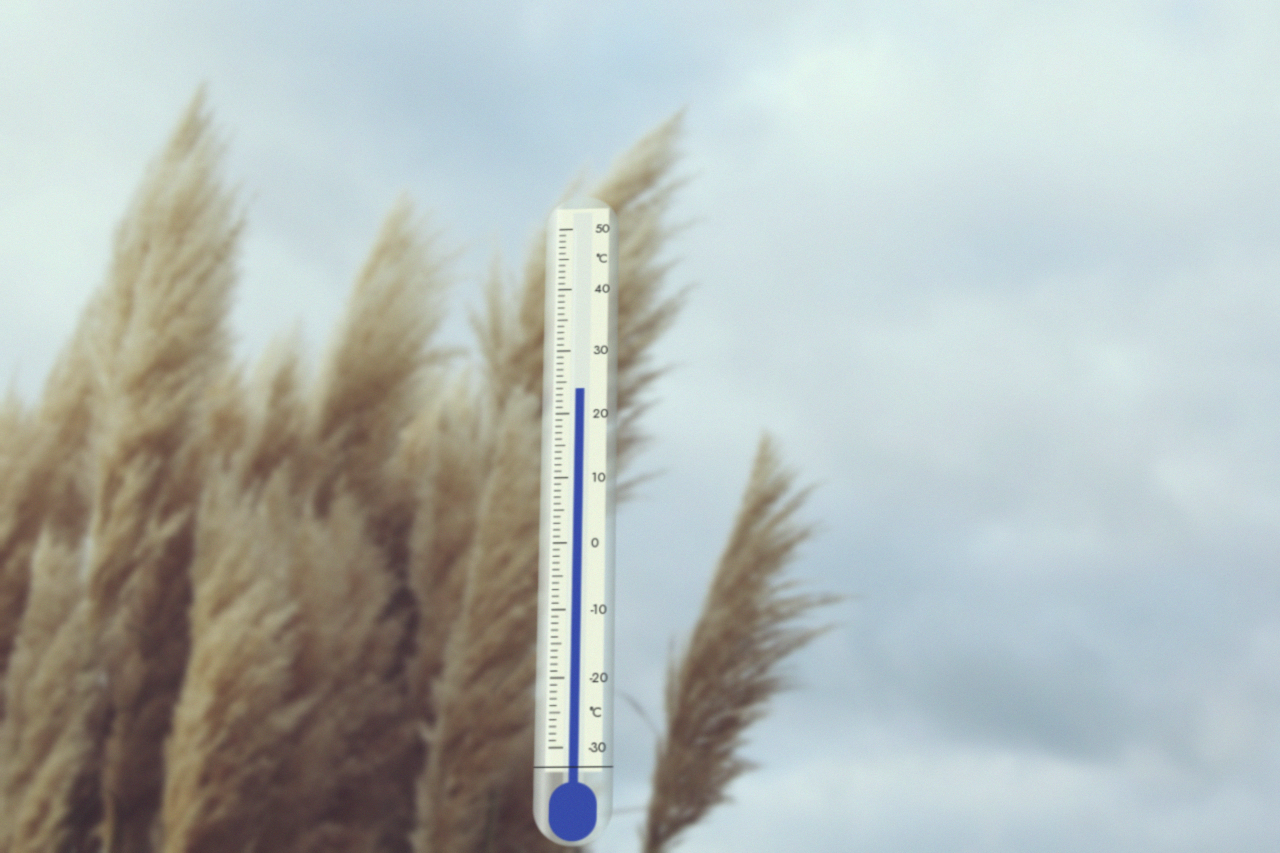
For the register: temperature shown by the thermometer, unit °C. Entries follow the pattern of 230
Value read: 24
